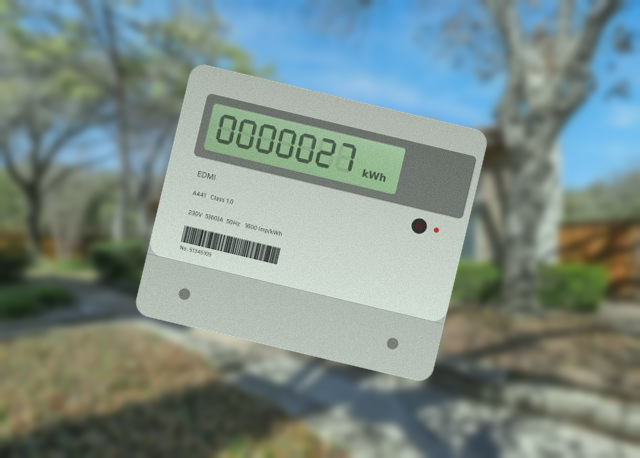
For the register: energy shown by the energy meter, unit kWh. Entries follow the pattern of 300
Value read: 27
